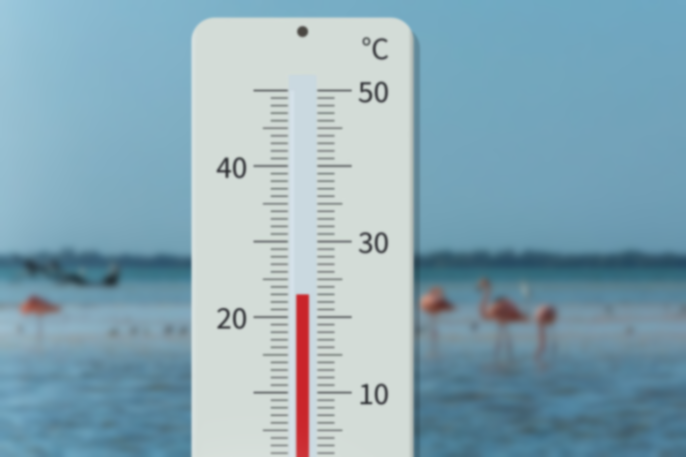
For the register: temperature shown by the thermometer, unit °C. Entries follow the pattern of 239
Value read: 23
